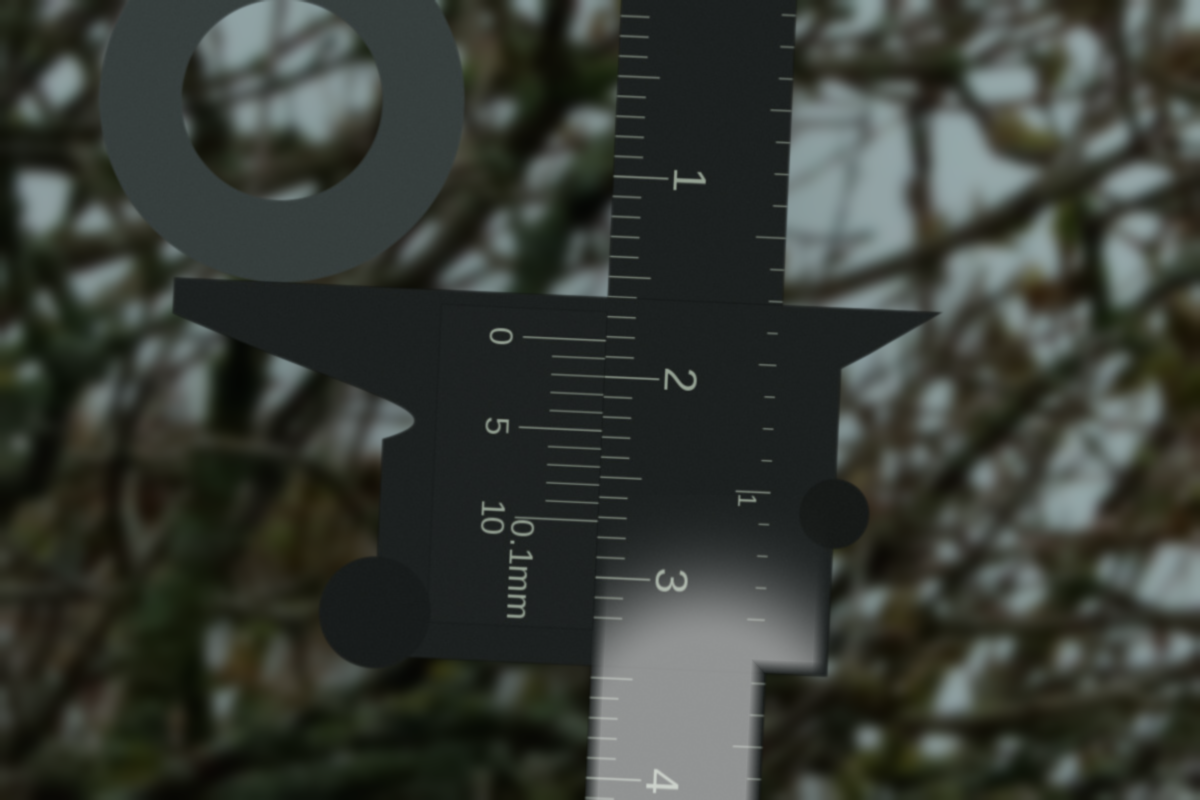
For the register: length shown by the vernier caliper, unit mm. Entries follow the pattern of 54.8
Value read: 18.2
